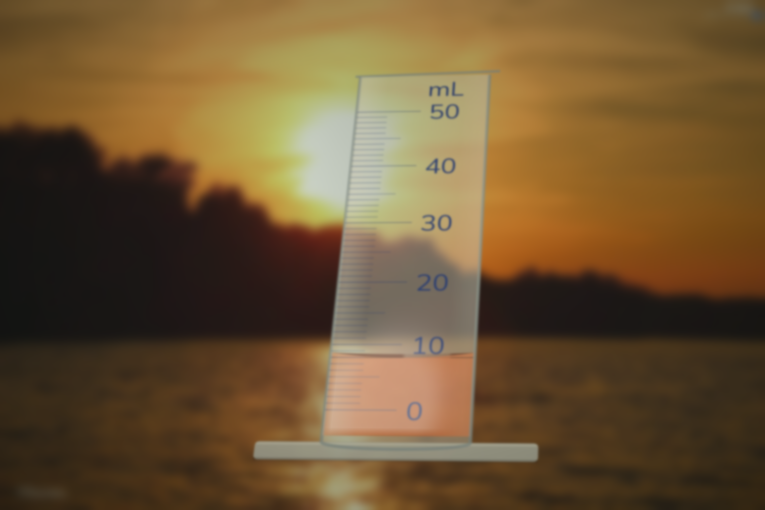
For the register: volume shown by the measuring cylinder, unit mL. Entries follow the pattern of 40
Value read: 8
